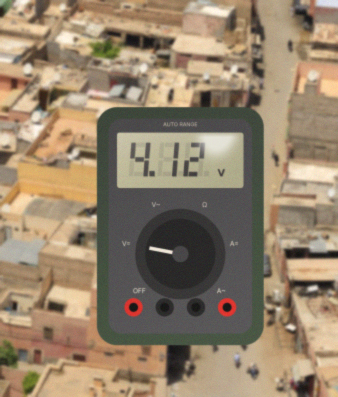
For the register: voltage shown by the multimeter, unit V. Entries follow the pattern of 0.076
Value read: 4.12
